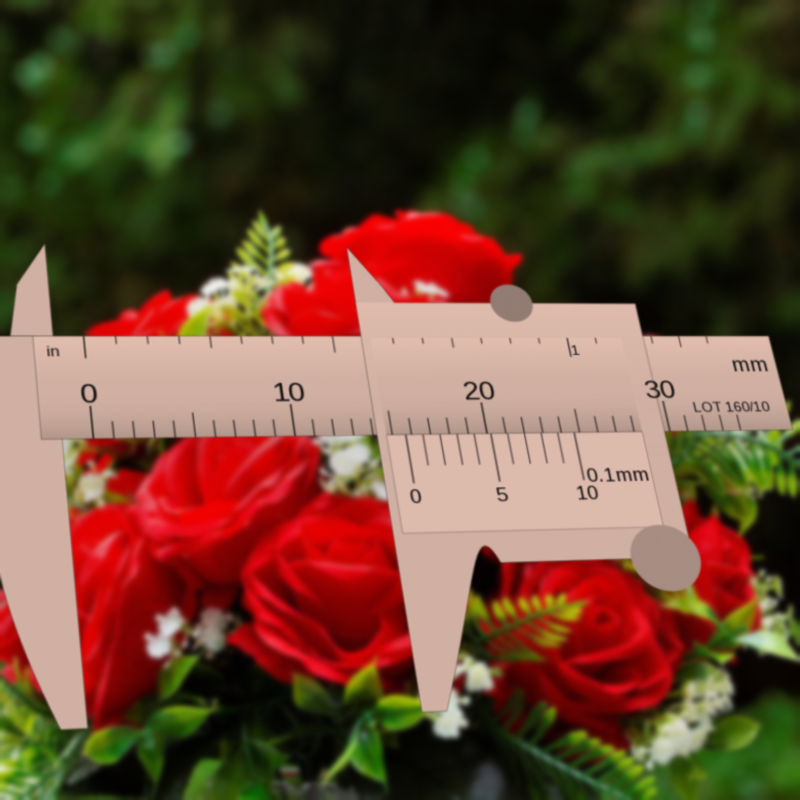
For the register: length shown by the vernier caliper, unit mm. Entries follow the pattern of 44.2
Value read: 15.7
